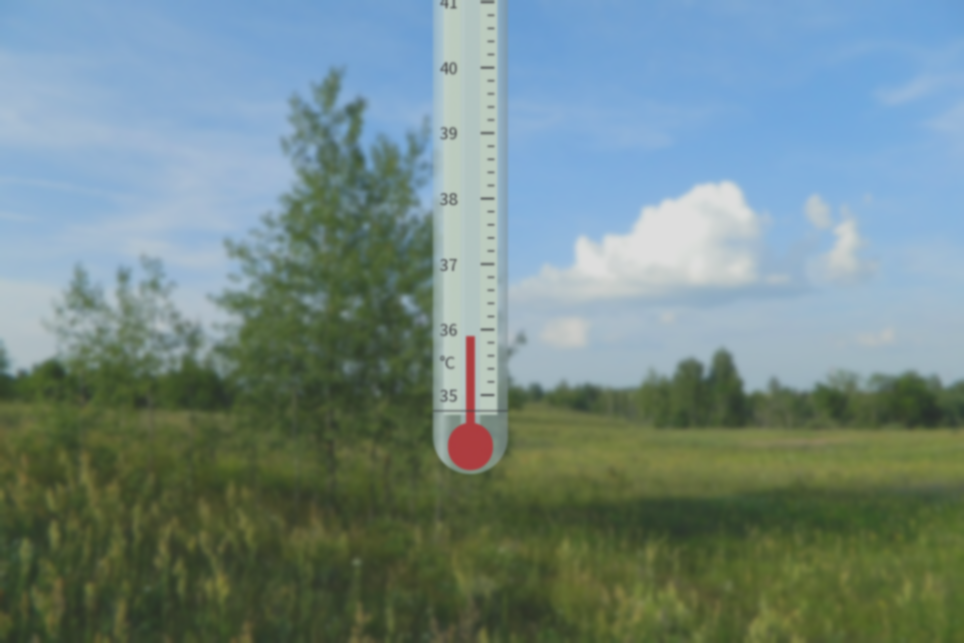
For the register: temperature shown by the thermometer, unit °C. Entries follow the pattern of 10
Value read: 35.9
